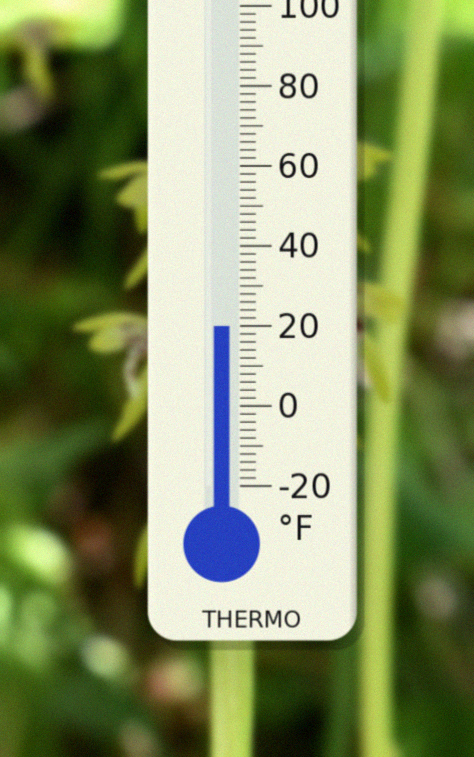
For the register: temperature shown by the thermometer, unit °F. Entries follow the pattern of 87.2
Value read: 20
